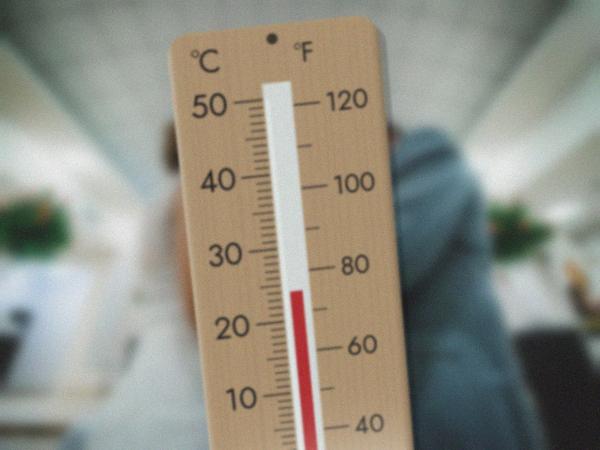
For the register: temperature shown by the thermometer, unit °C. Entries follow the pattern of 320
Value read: 24
